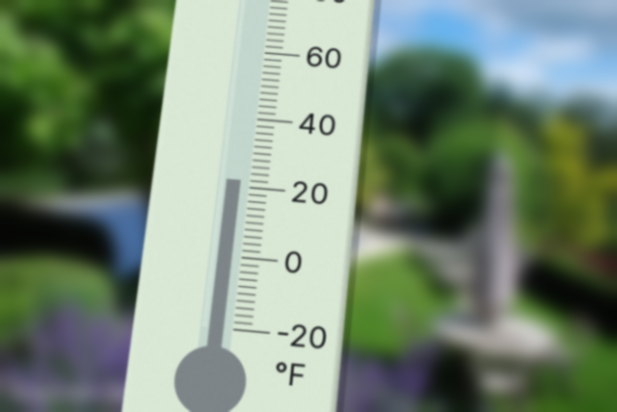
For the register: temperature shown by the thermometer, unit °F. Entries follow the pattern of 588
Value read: 22
